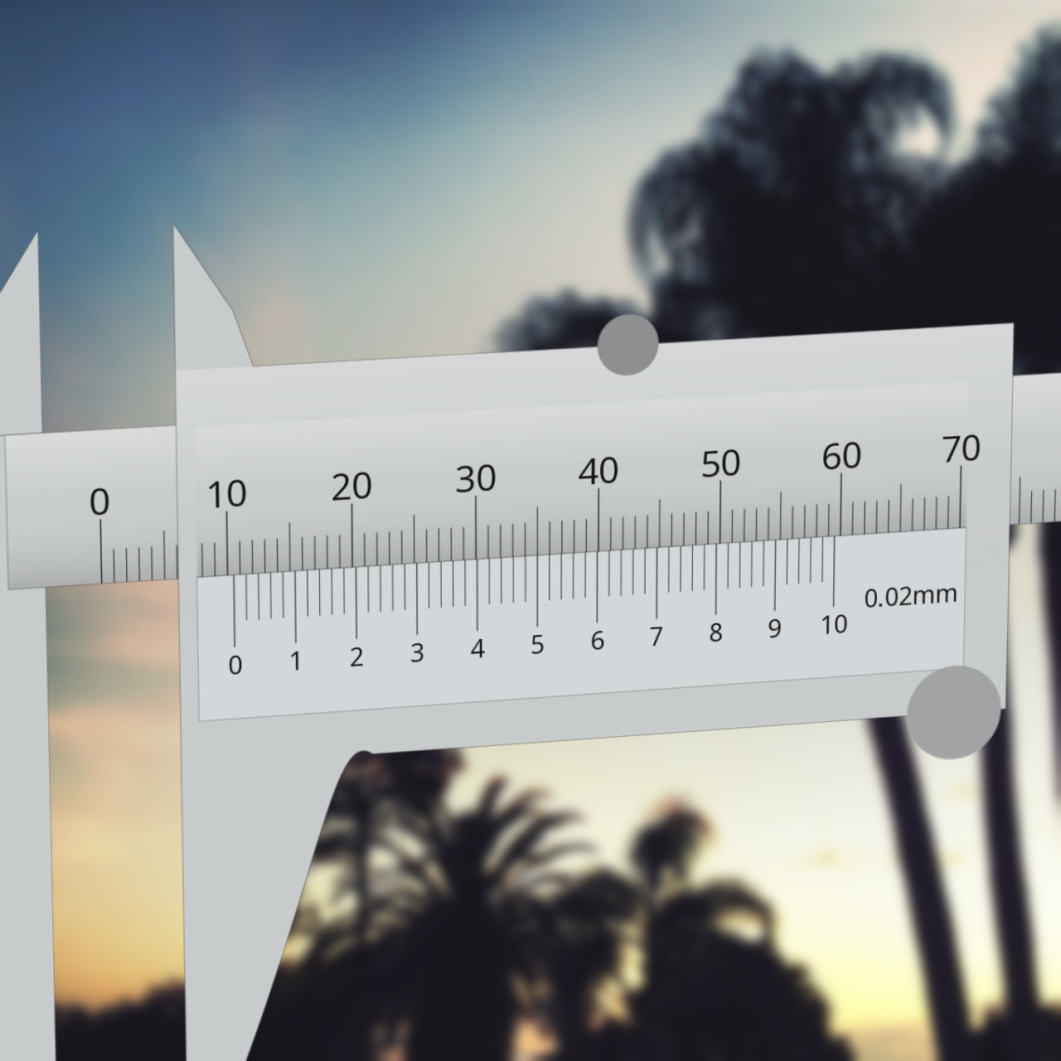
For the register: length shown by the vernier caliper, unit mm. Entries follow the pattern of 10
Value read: 10.5
